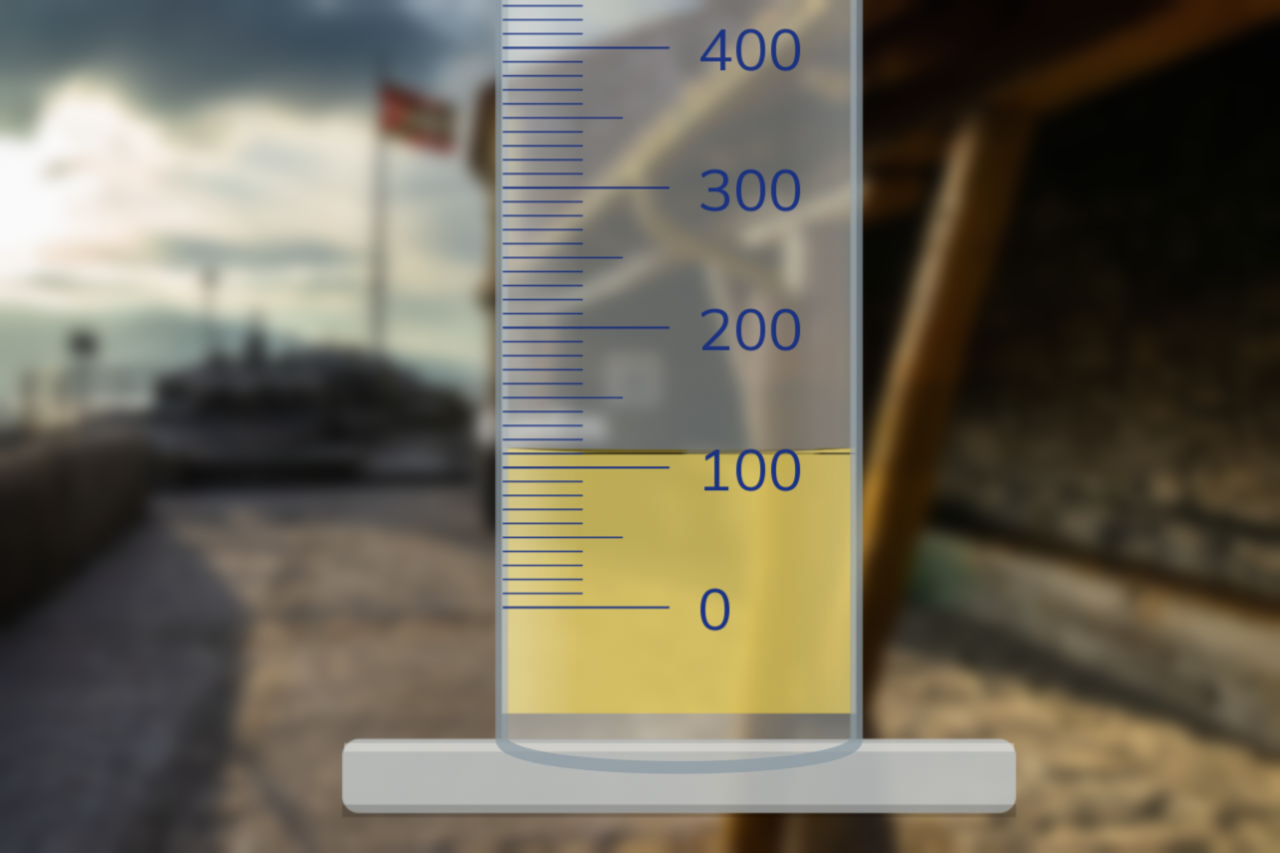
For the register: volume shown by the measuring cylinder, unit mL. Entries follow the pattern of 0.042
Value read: 110
